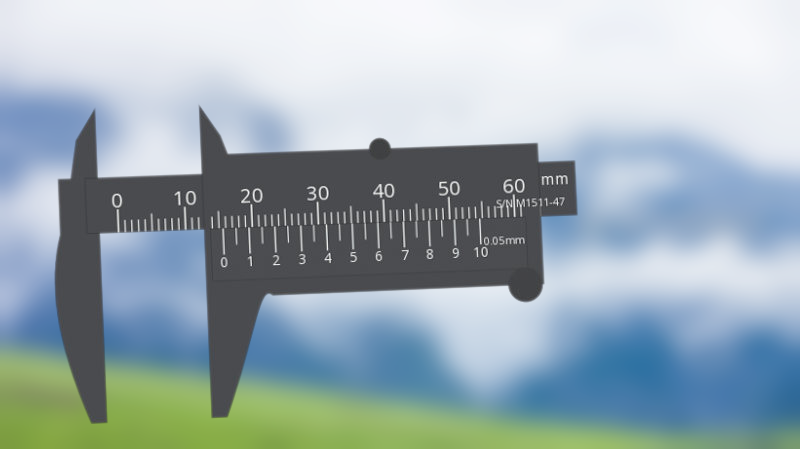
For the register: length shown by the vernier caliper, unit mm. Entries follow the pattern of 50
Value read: 15.6
